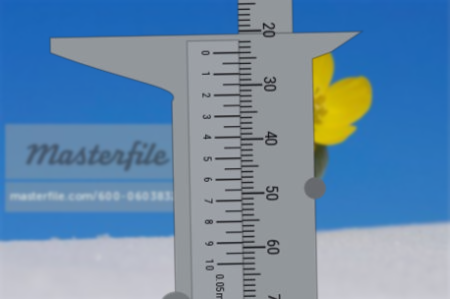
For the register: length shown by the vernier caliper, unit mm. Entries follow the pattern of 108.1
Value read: 24.0
